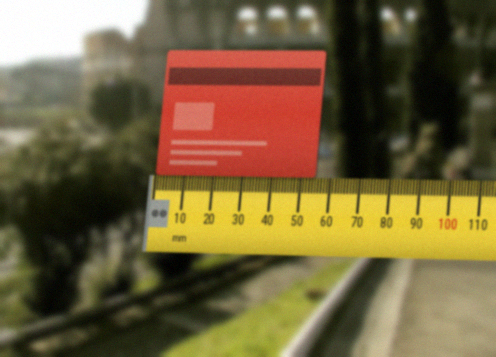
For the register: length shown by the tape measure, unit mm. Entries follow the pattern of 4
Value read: 55
